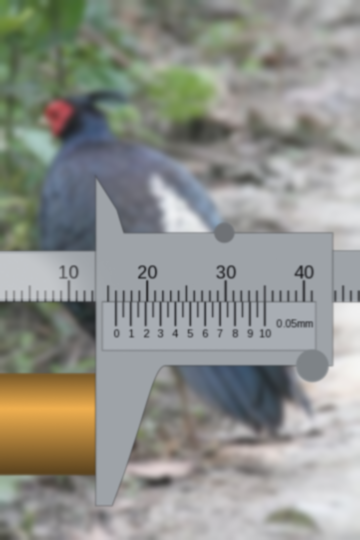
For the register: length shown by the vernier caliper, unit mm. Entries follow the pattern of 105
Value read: 16.0
